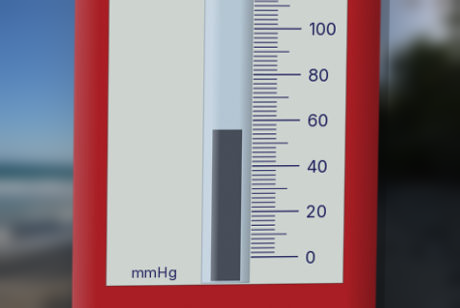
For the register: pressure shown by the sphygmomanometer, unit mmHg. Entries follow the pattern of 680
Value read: 56
